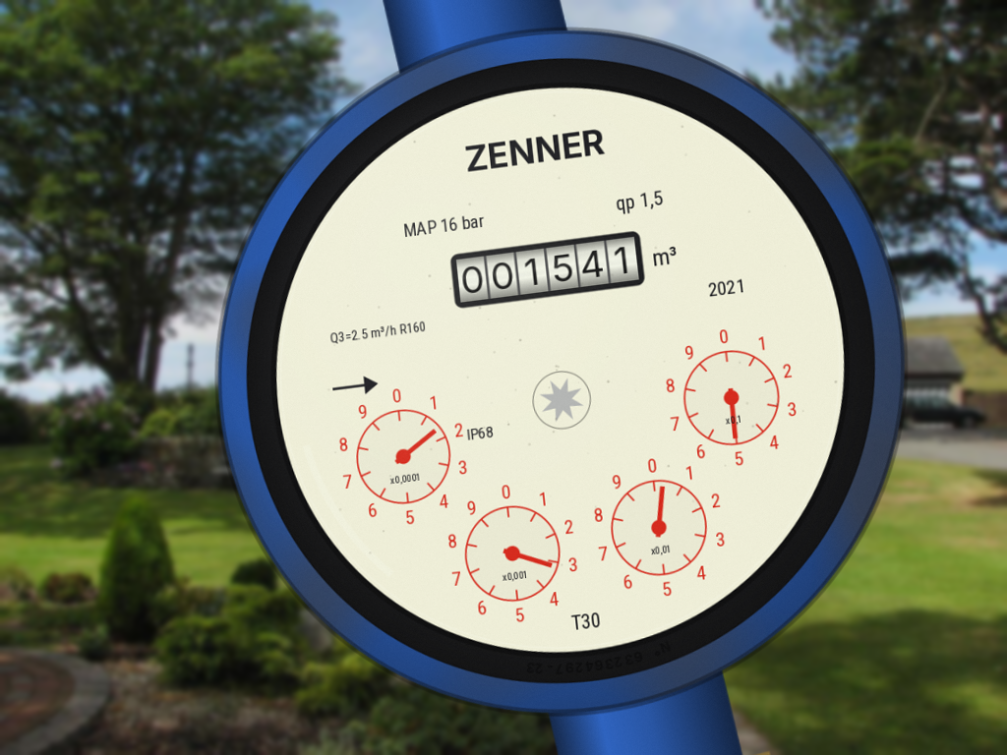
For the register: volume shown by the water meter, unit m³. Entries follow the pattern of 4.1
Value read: 1541.5031
